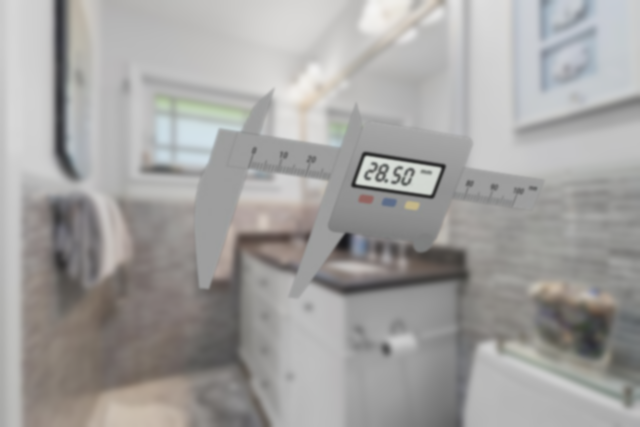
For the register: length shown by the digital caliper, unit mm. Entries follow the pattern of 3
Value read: 28.50
